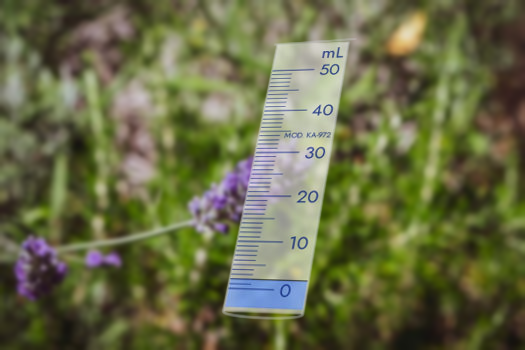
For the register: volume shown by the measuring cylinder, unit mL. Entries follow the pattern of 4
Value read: 2
